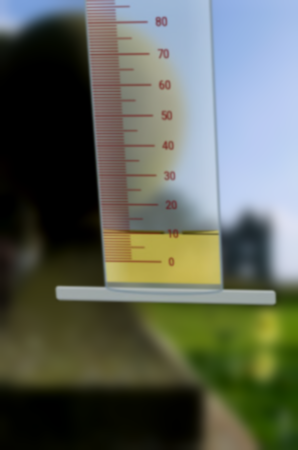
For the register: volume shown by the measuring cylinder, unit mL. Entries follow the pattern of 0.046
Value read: 10
